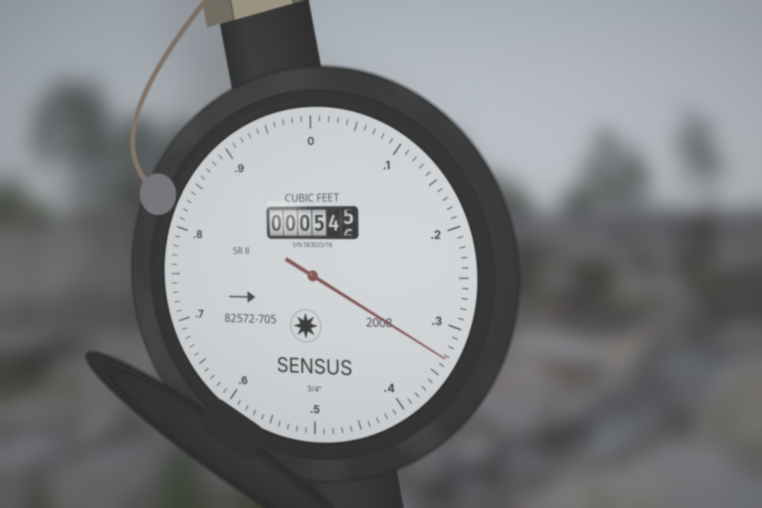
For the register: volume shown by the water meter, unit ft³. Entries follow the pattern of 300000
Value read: 545.33
